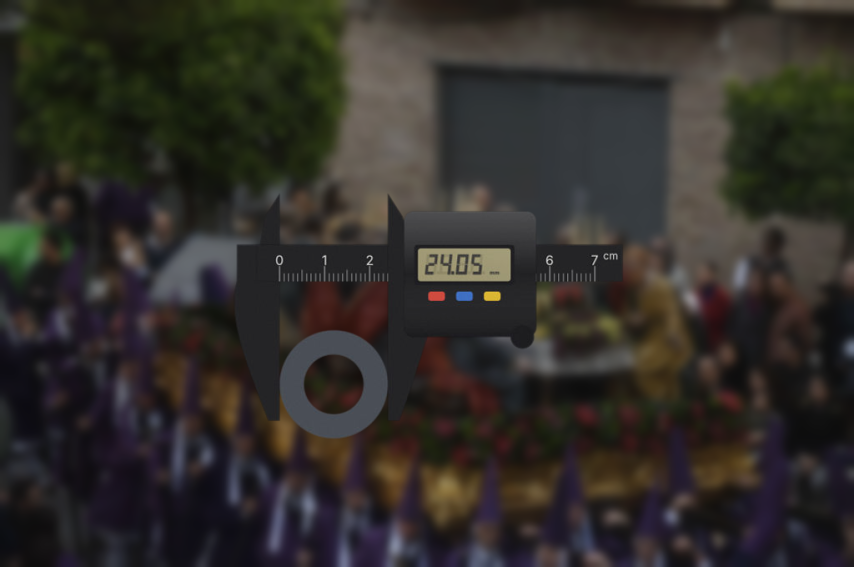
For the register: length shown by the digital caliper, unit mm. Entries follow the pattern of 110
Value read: 24.05
